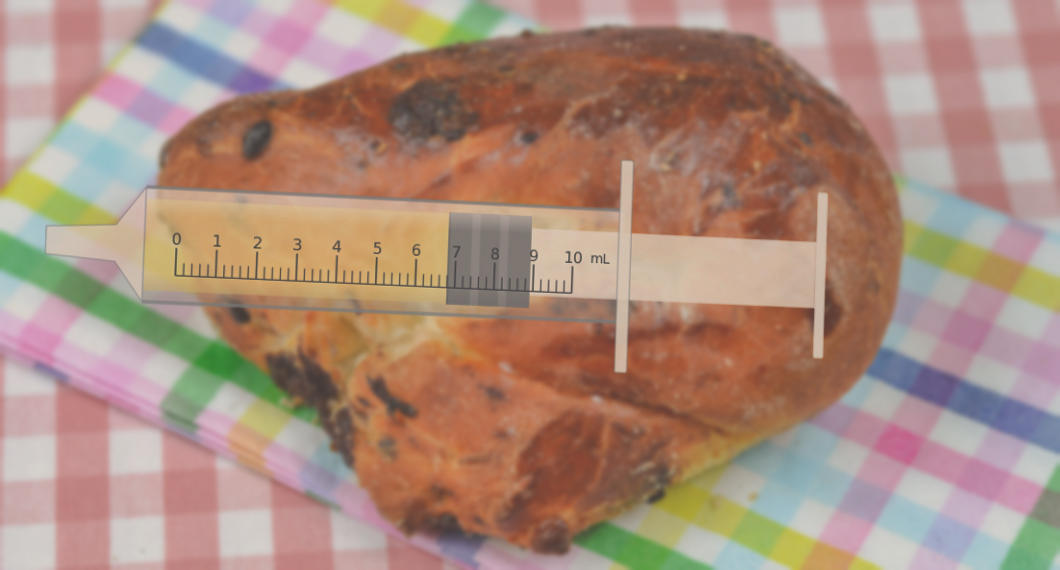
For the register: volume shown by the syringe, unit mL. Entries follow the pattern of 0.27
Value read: 6.8
